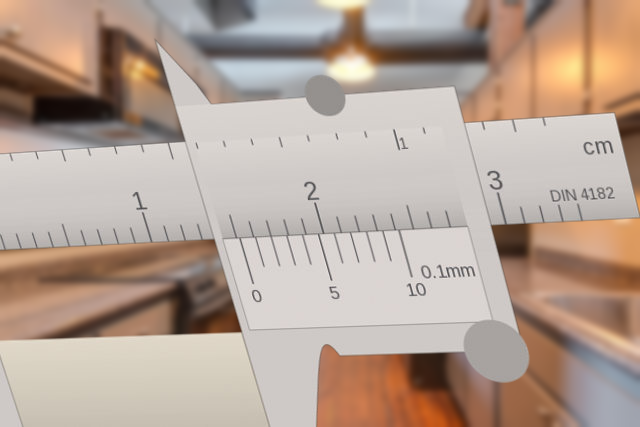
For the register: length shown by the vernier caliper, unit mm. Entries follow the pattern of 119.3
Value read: 15.2
